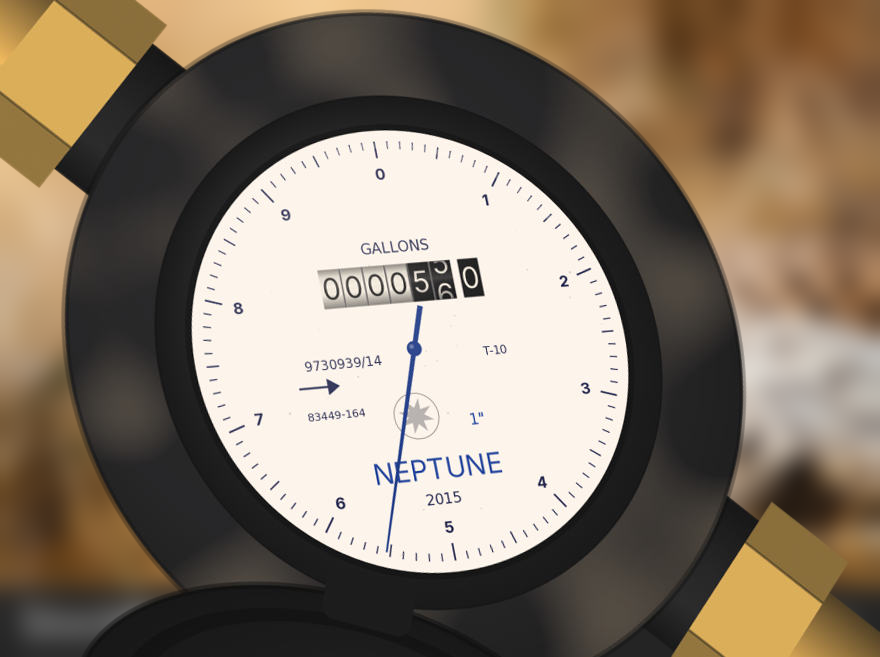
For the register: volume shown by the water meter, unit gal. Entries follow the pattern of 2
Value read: 555.5
